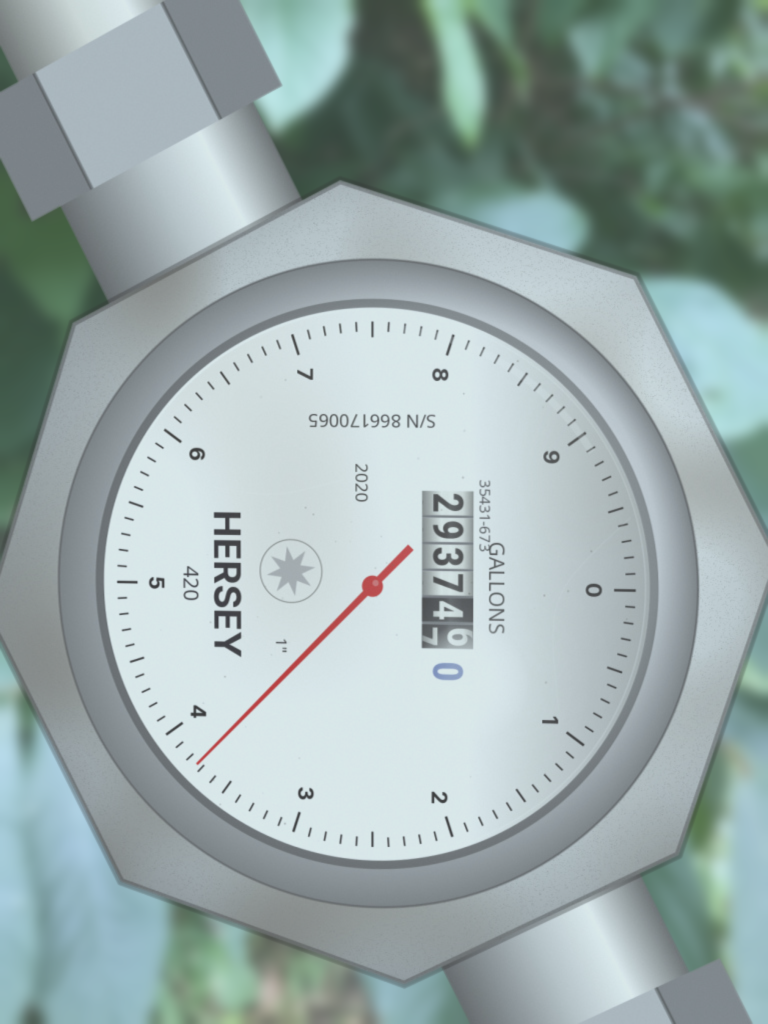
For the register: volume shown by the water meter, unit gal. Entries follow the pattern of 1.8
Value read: 2937463.7
